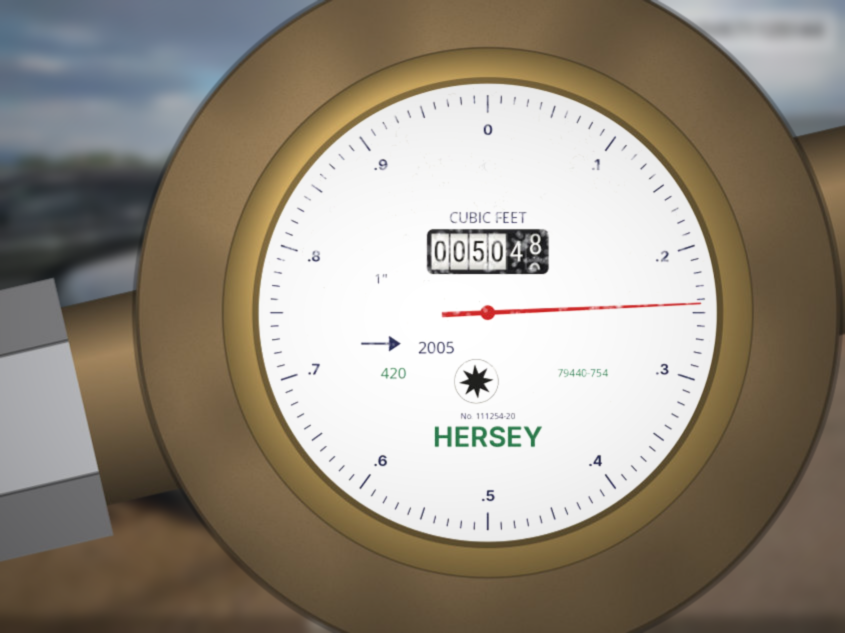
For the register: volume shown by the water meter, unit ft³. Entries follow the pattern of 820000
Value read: 5048.24
